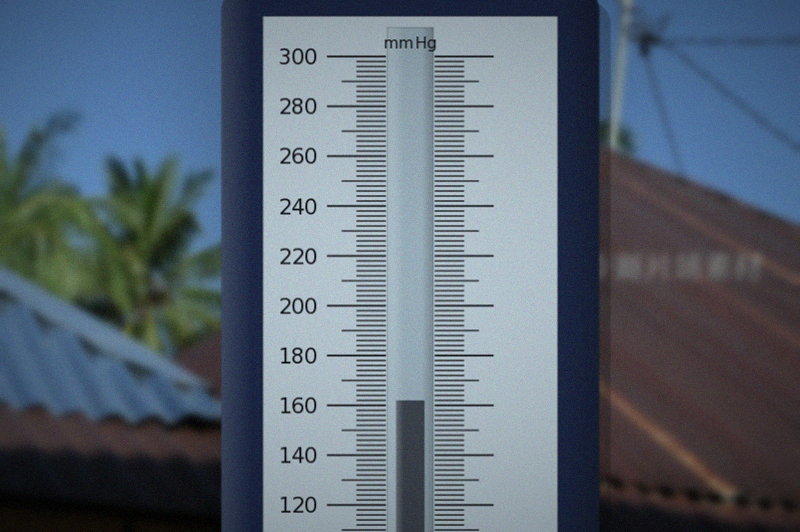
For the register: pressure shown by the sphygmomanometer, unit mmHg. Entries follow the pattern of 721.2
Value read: 162
